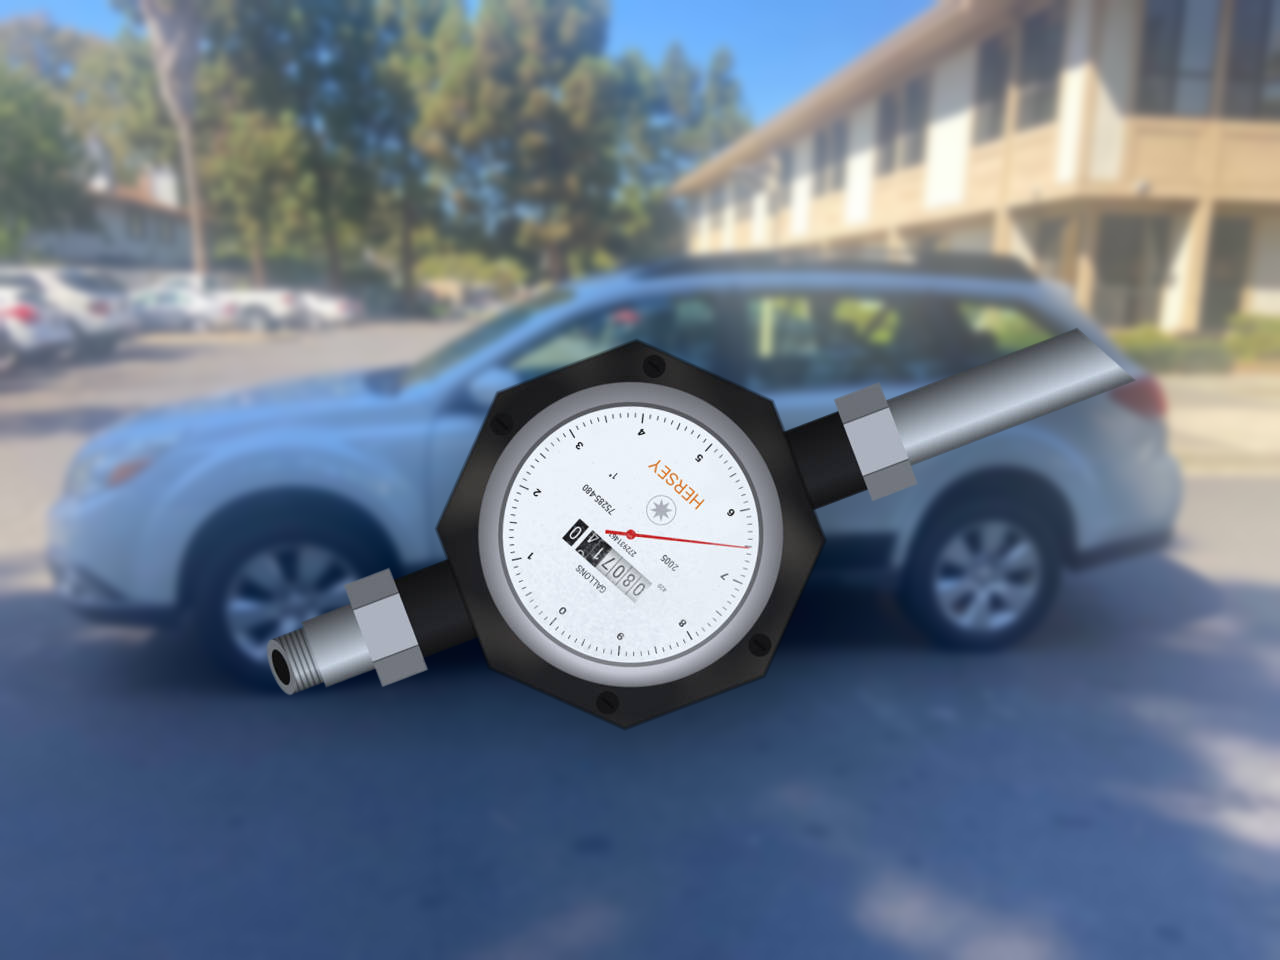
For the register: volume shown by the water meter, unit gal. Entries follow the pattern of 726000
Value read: 807136.5
